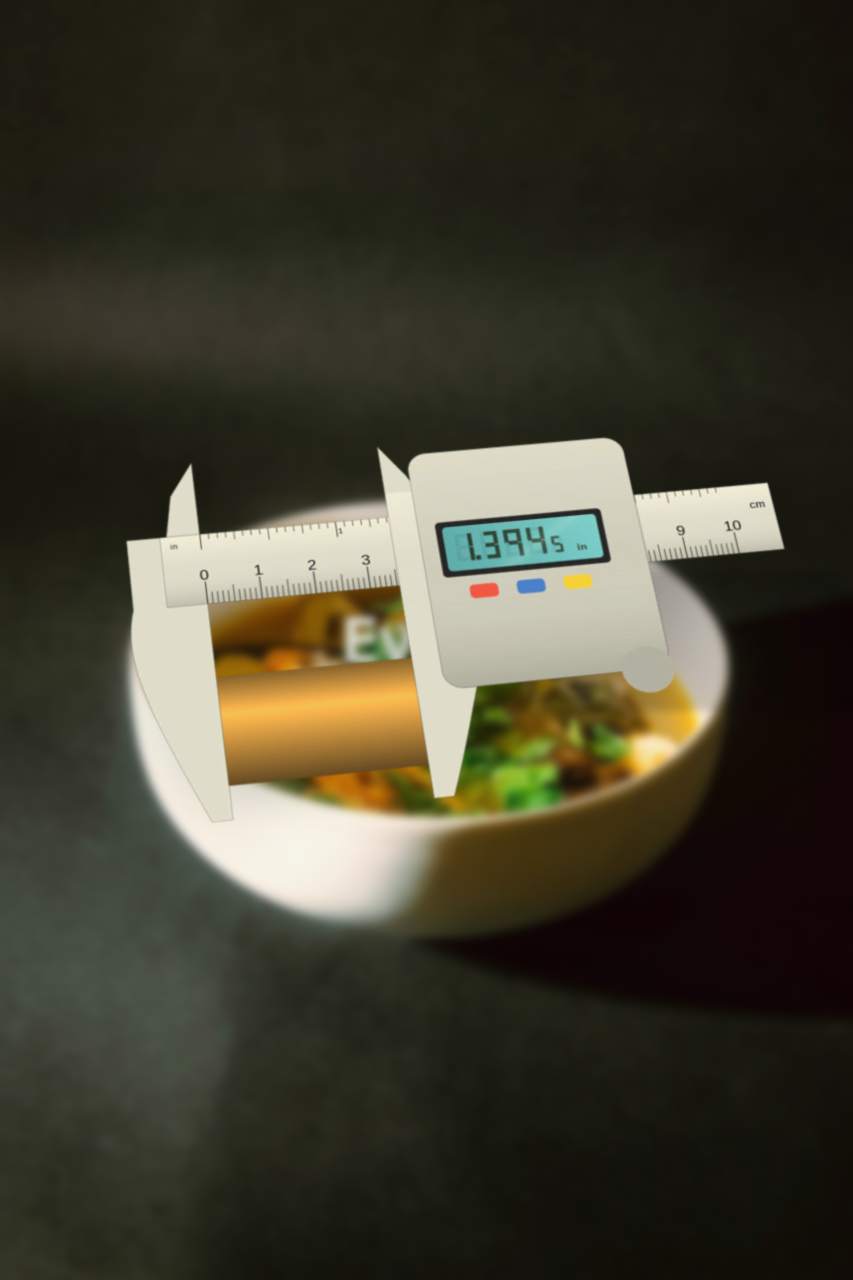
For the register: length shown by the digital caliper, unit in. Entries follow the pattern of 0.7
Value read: 1.3945
